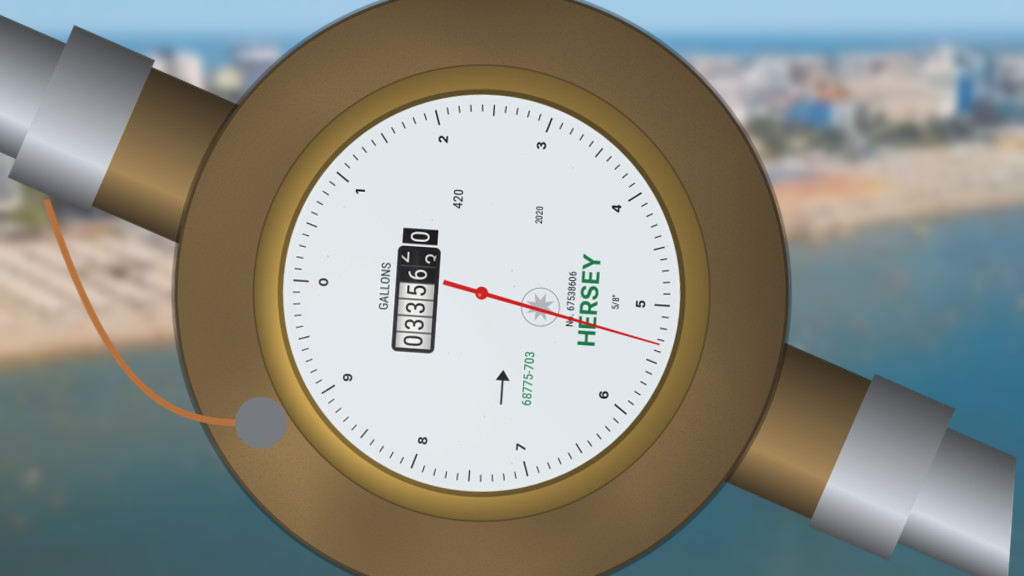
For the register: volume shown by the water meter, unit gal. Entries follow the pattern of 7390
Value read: 335625.3
